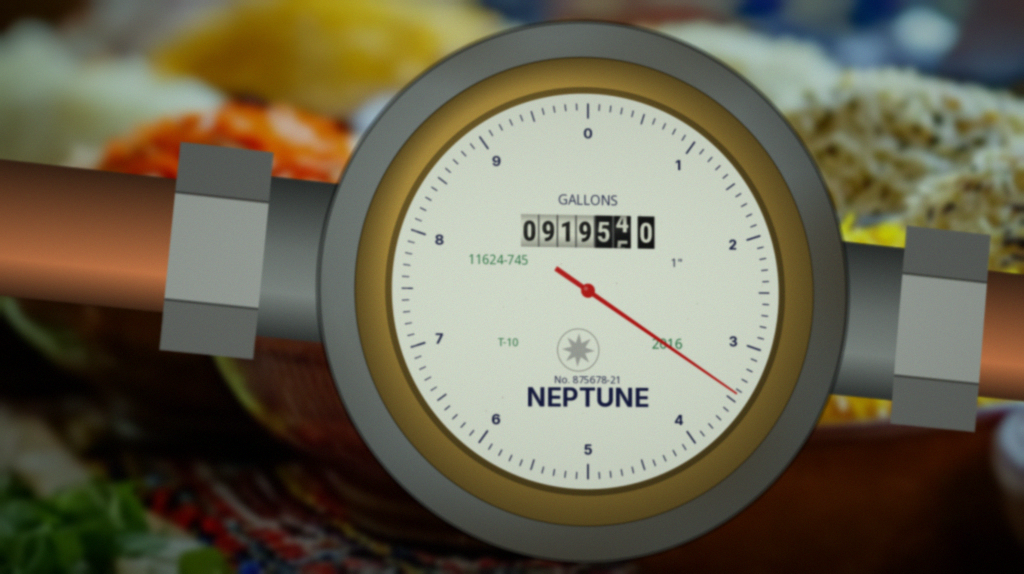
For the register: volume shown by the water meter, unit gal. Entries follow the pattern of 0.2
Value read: 919543.4
